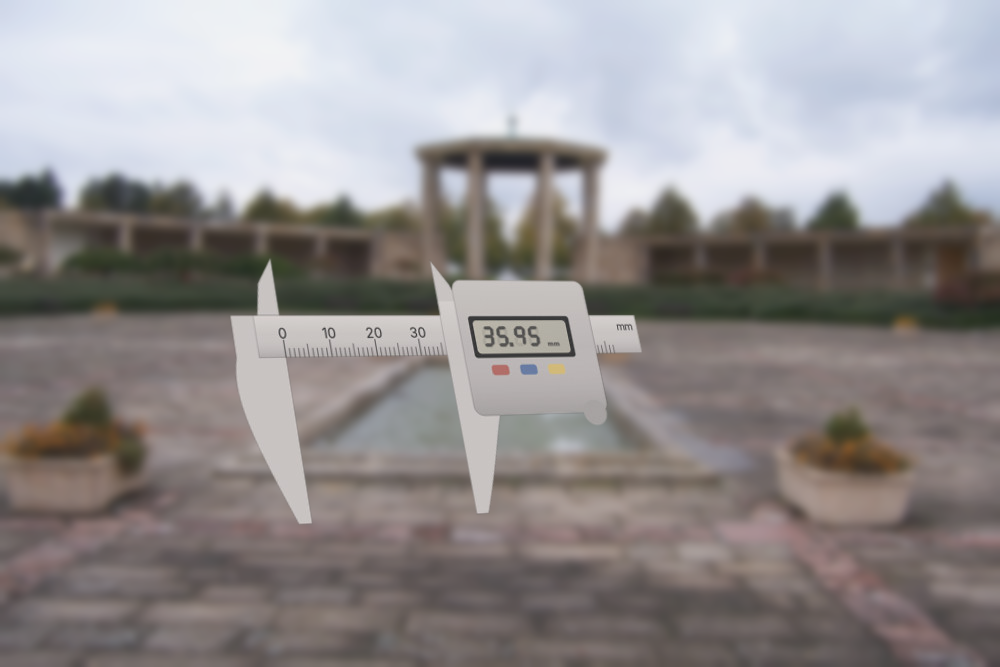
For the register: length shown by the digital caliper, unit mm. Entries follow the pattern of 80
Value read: 35.95
